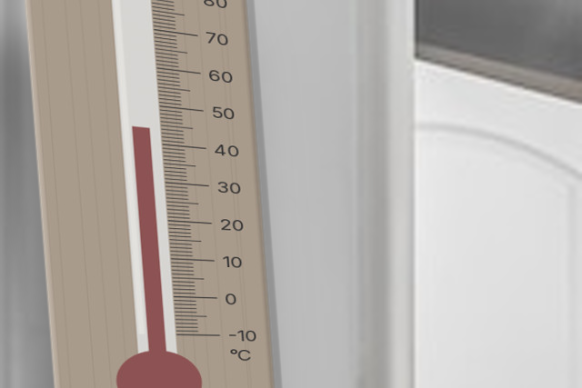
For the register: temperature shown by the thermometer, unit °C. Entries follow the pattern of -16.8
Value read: 44
